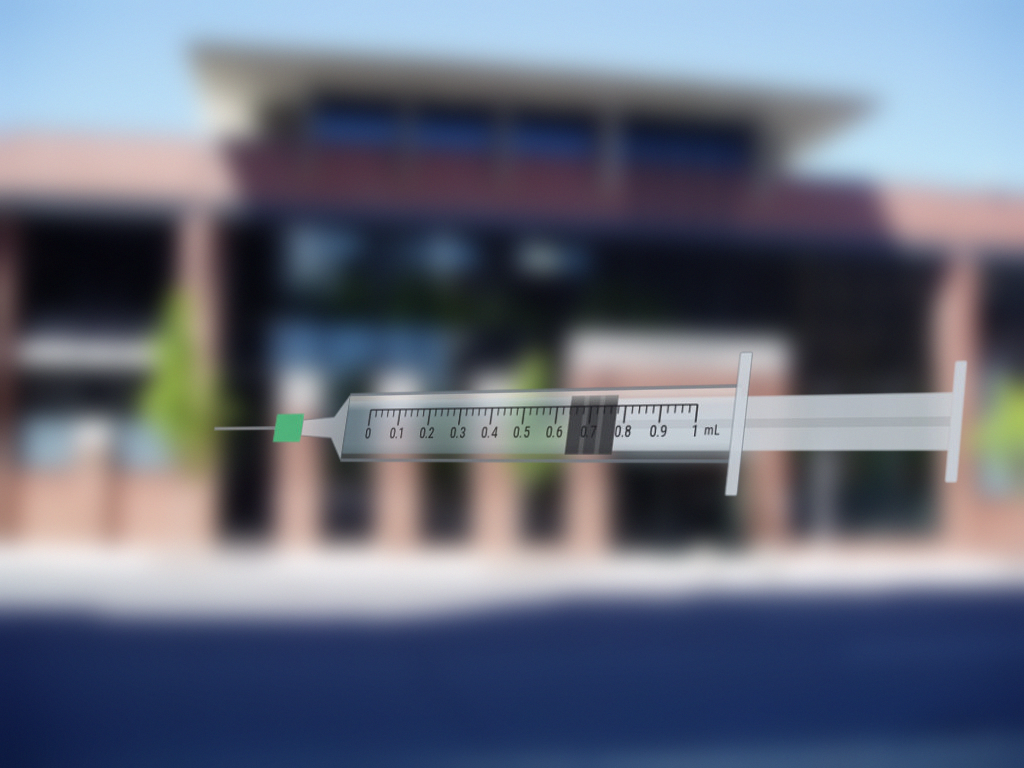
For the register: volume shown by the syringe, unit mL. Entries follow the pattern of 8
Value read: 0.64
